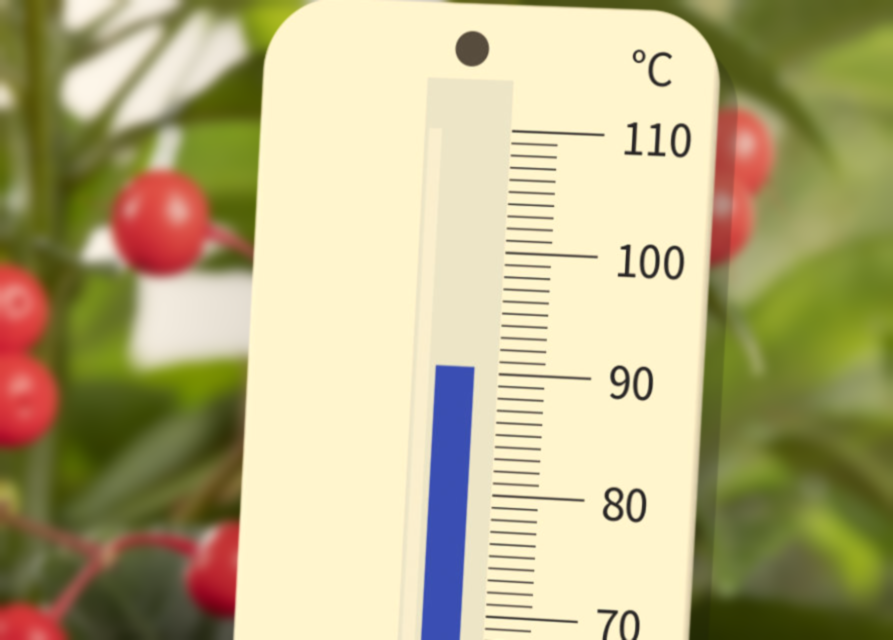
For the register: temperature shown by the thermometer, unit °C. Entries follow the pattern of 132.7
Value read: 90.5
